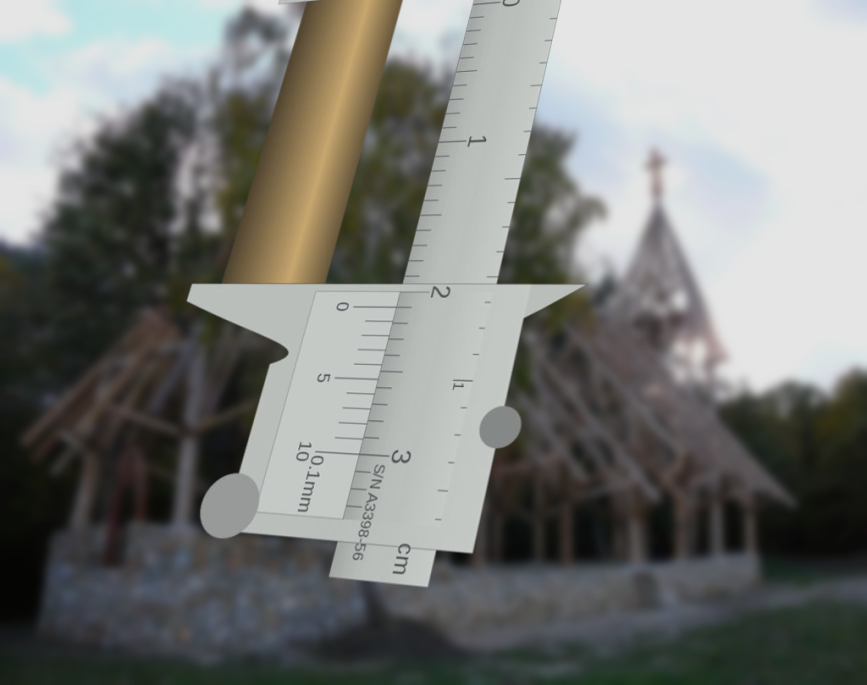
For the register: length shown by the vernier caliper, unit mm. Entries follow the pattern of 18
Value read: 21.0
